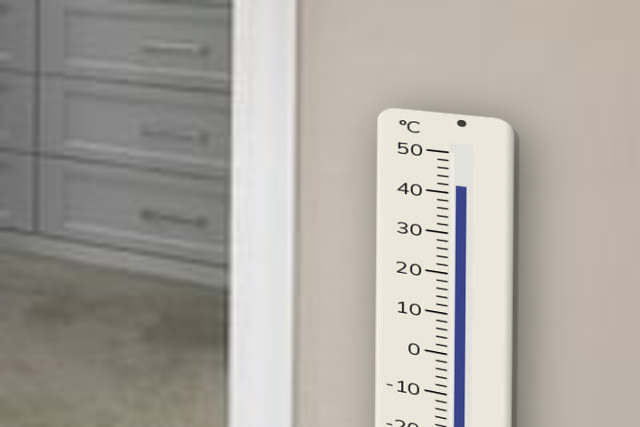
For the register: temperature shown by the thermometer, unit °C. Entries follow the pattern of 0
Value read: 42
